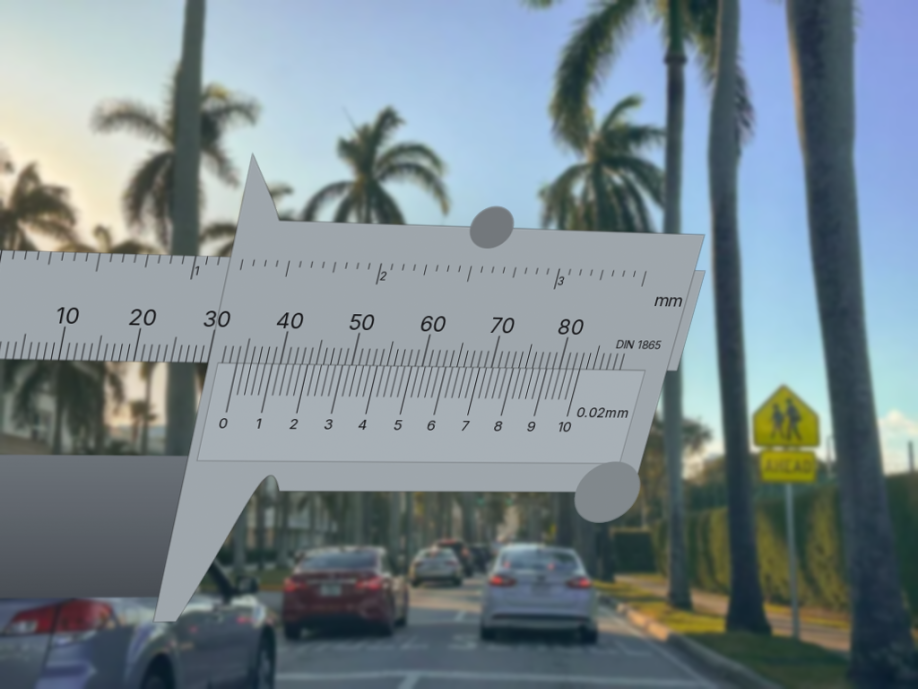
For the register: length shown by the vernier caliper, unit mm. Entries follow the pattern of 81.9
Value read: 34.0
